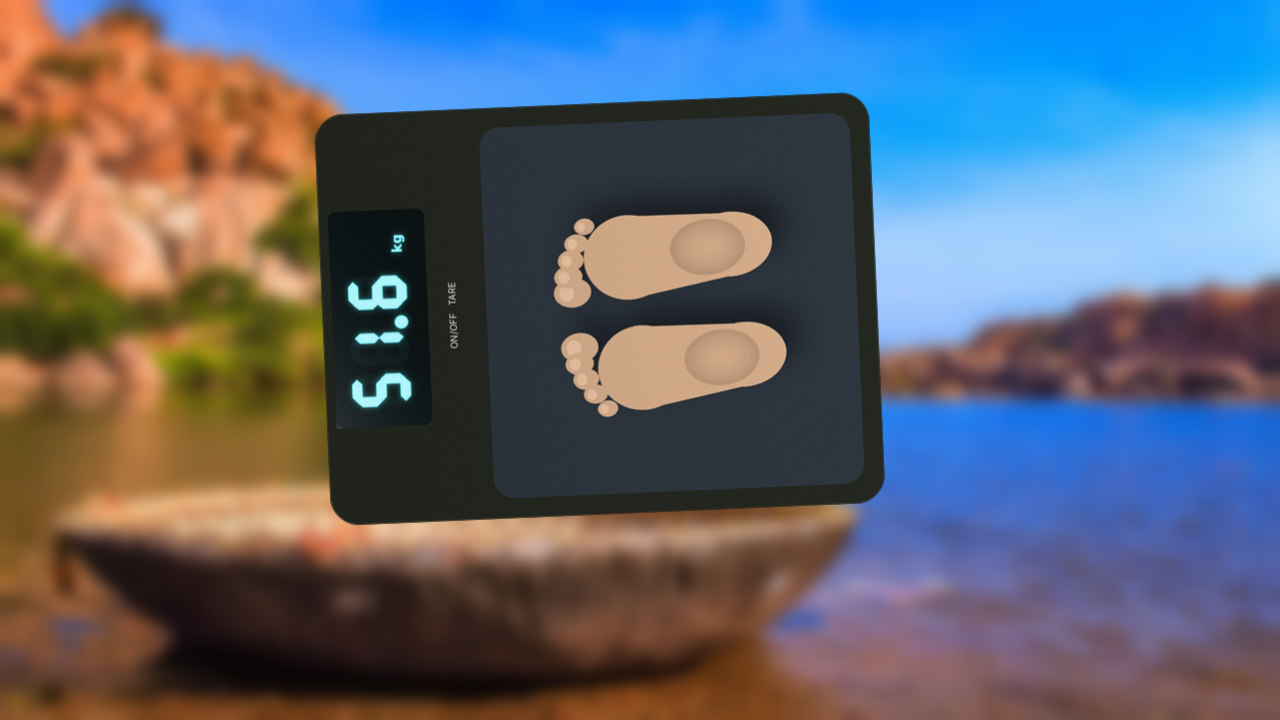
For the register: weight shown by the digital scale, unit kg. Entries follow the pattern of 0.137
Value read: 51.6
